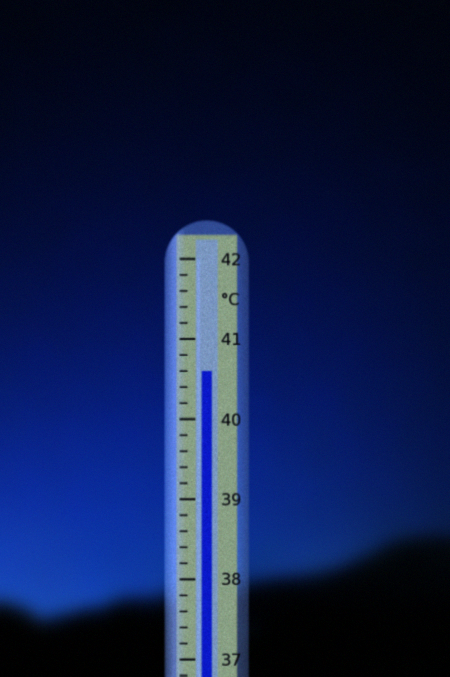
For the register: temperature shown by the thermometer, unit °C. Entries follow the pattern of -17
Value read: 40.6
